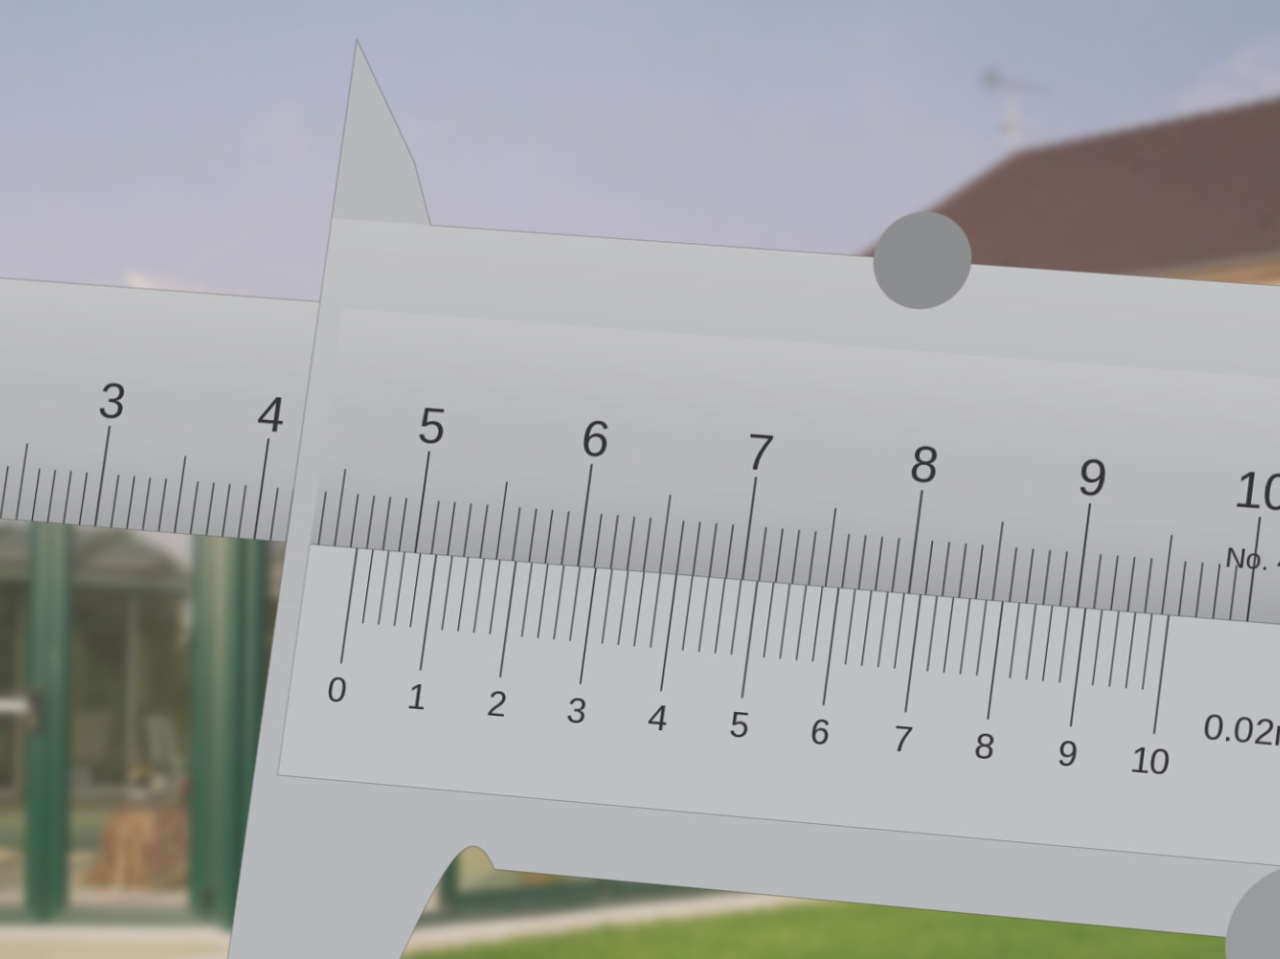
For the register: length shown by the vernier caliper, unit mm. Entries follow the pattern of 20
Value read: 46.4
